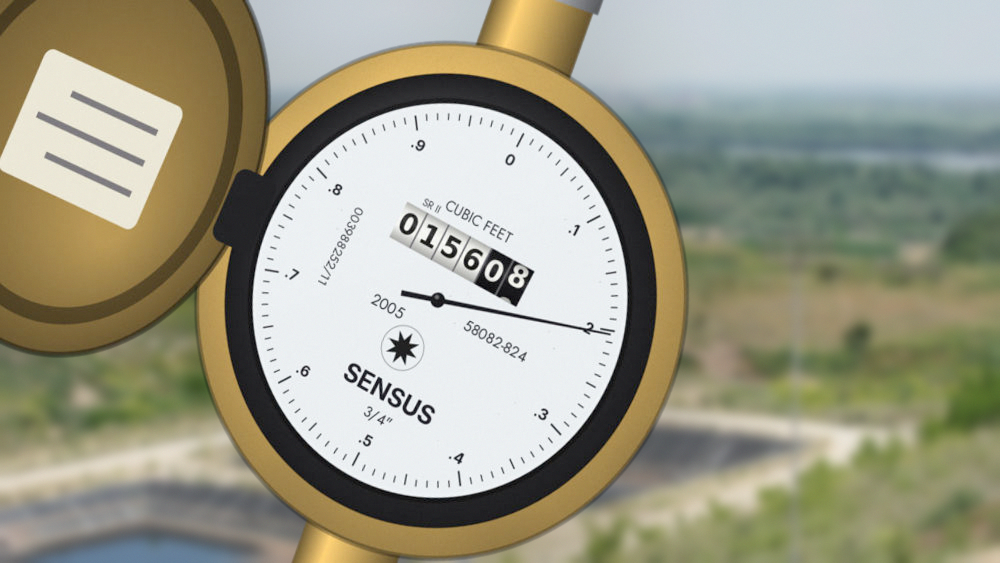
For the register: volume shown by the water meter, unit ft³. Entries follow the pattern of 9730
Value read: 15608.20
